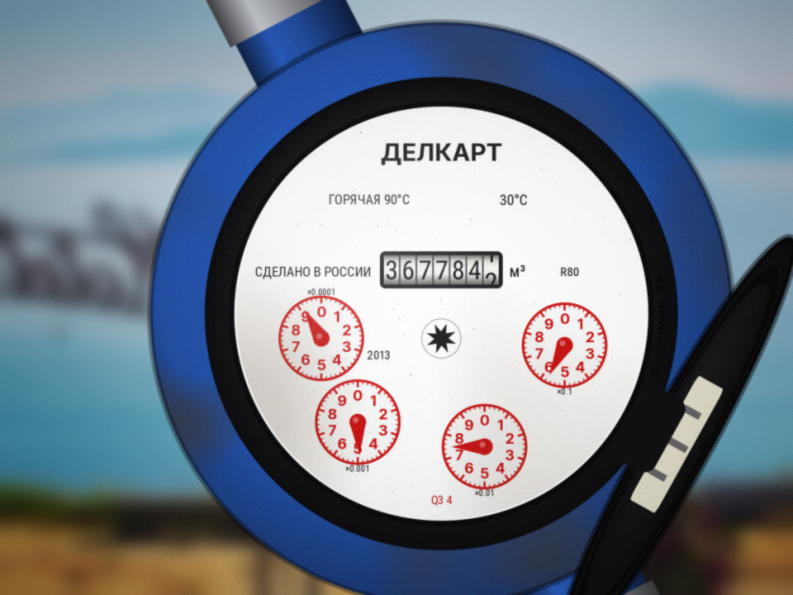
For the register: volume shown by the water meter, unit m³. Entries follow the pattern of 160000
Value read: 3677841.5749
